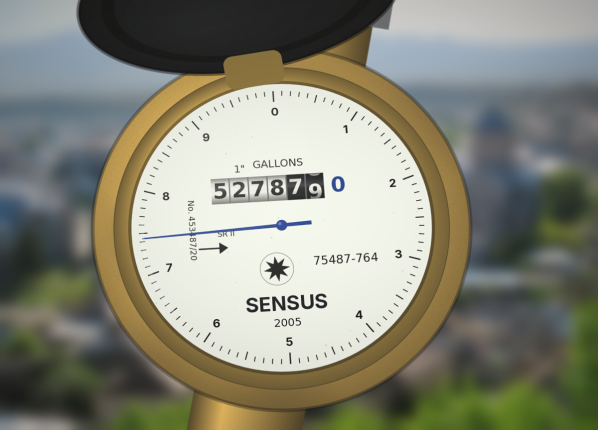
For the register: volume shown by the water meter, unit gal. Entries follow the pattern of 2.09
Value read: 5278787.4
